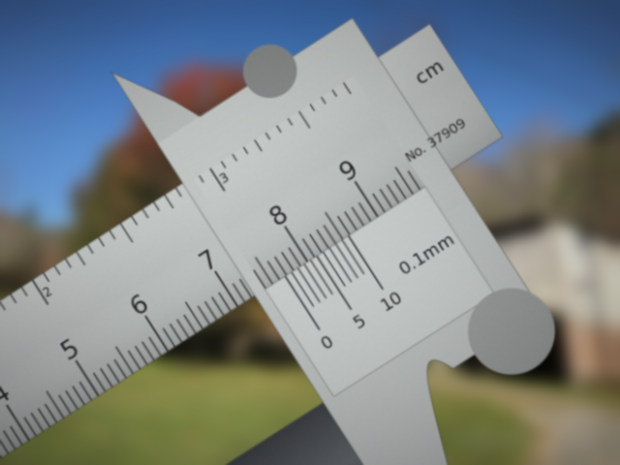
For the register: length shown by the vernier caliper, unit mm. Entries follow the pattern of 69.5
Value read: 76.8
